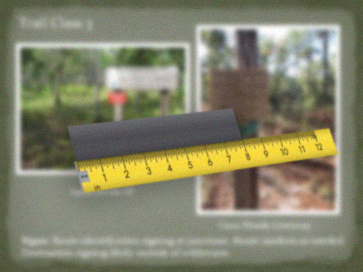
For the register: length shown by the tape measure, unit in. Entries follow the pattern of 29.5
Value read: 8
